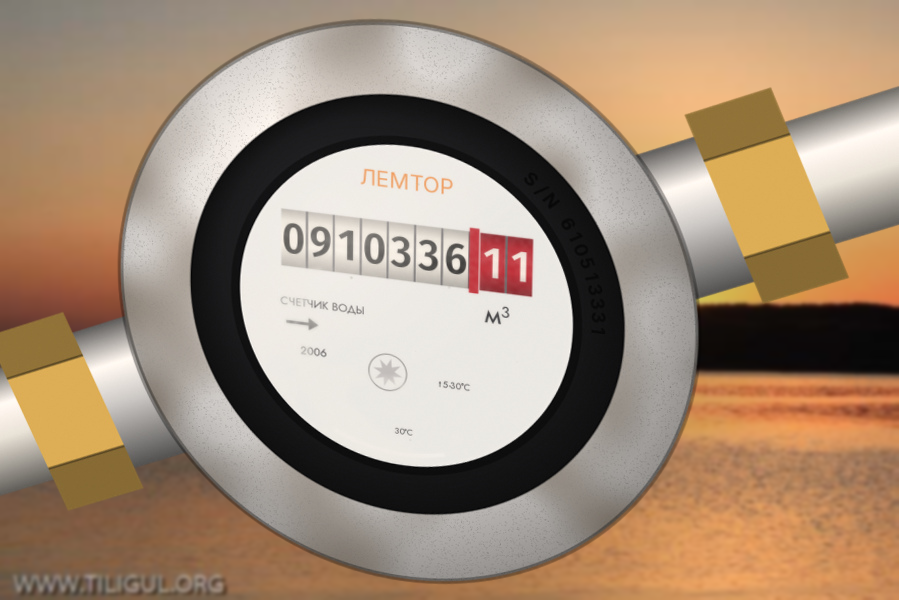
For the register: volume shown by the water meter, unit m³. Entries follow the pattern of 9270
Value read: 910336.11
